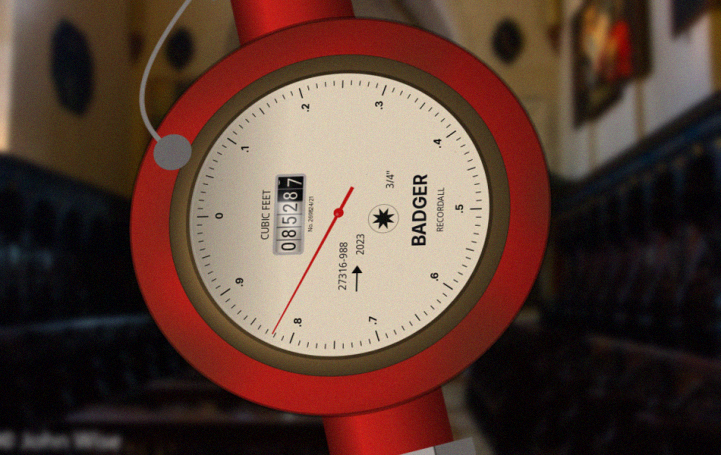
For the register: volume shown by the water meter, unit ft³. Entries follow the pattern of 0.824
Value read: 85286.82
